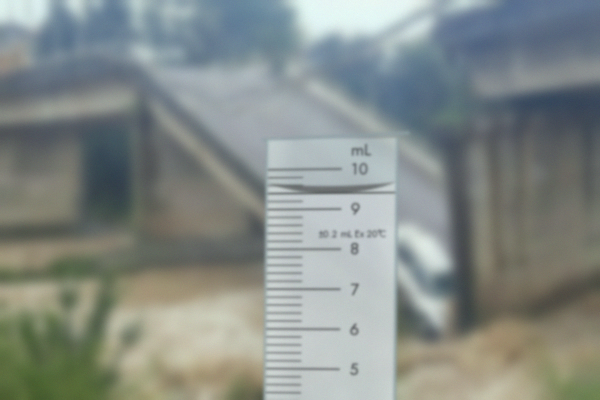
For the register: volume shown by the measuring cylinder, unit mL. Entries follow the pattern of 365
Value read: 9.4
